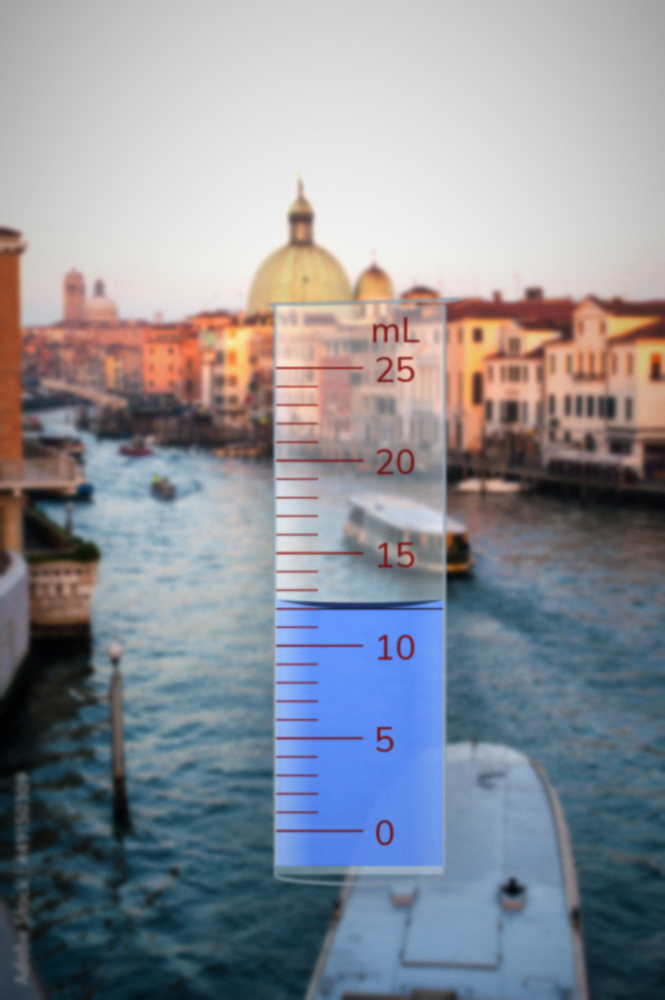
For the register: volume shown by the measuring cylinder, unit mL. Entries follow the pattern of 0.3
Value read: 12
